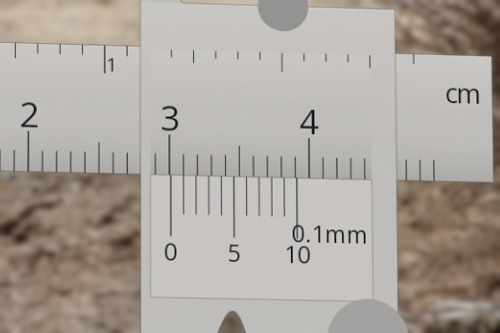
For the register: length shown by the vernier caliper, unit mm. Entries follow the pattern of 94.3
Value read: 30.1
